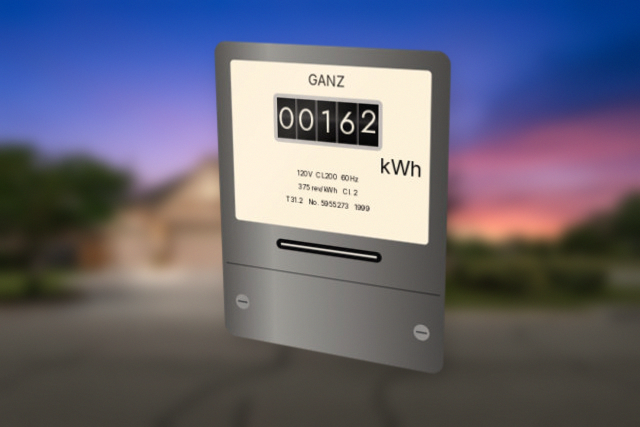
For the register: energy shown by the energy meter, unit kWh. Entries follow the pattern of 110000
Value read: 162
